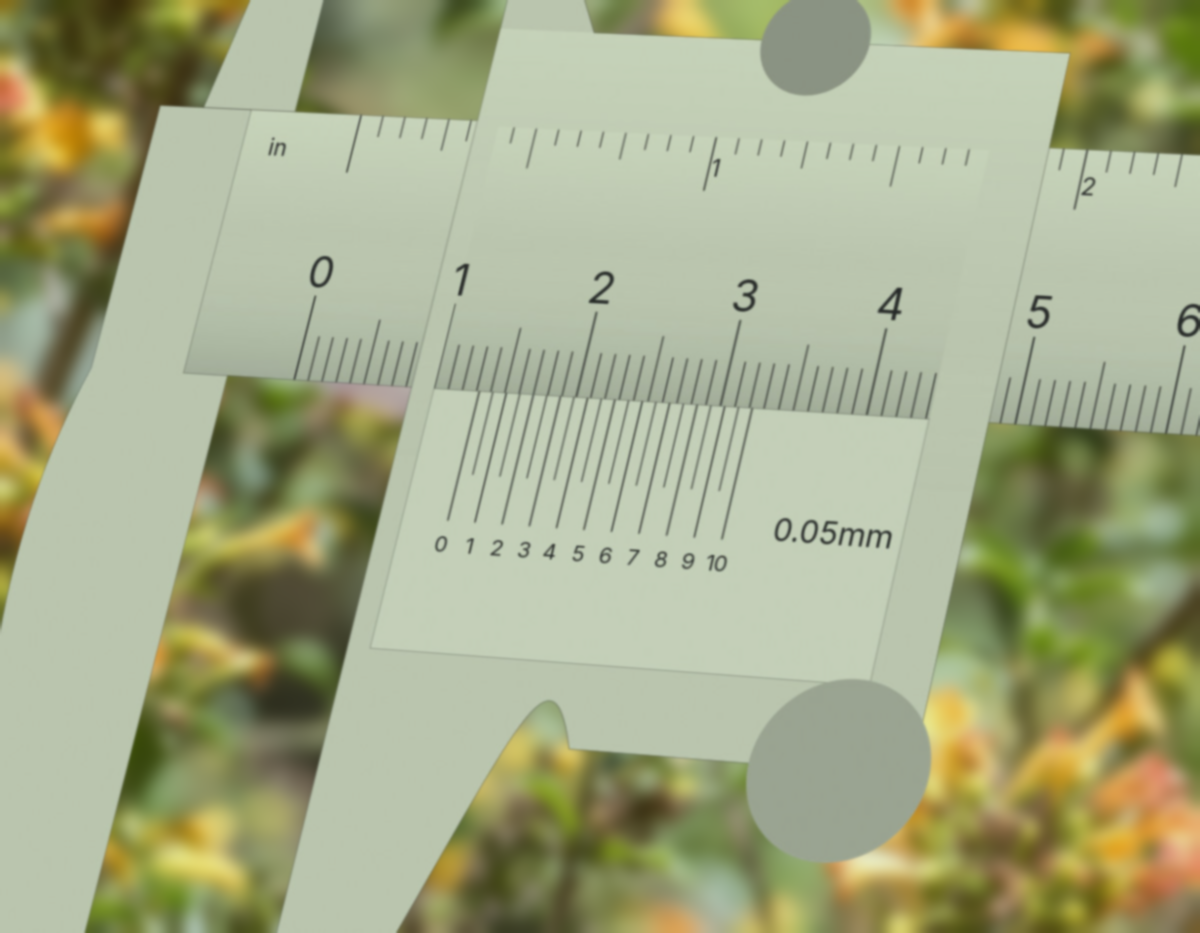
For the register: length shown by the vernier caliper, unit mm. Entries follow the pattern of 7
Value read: 13.2
